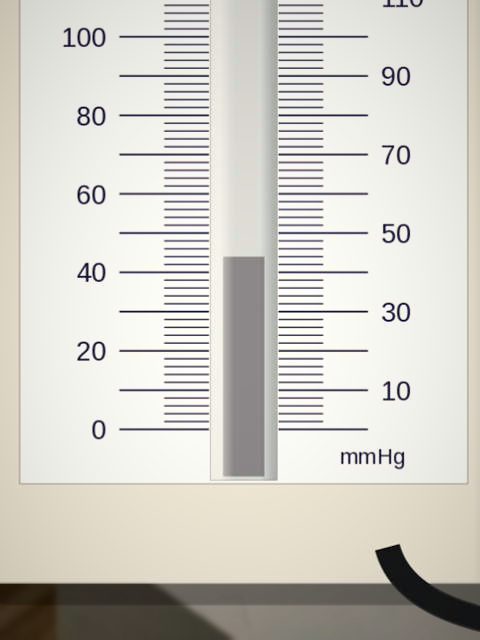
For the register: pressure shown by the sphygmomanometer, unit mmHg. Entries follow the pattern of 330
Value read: 44
